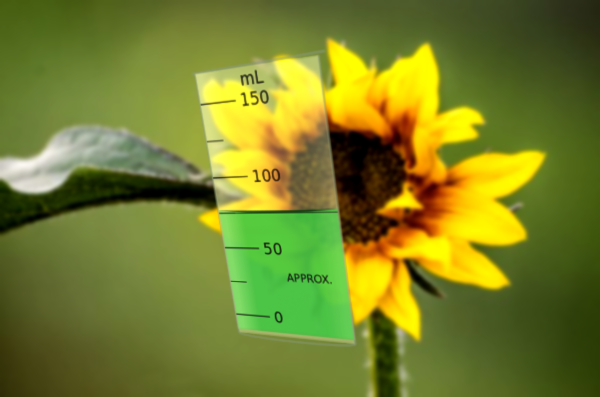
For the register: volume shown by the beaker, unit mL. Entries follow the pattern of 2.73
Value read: 75
